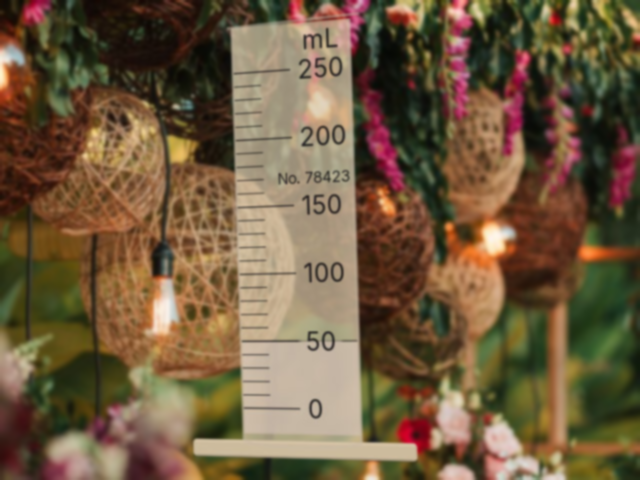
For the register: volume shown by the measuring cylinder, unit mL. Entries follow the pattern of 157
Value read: 50
